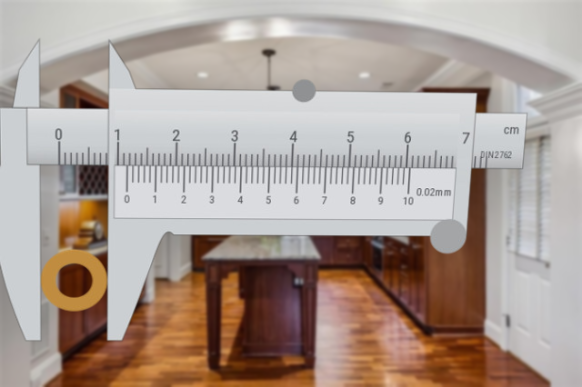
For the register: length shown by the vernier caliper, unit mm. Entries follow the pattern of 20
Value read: 11.6
